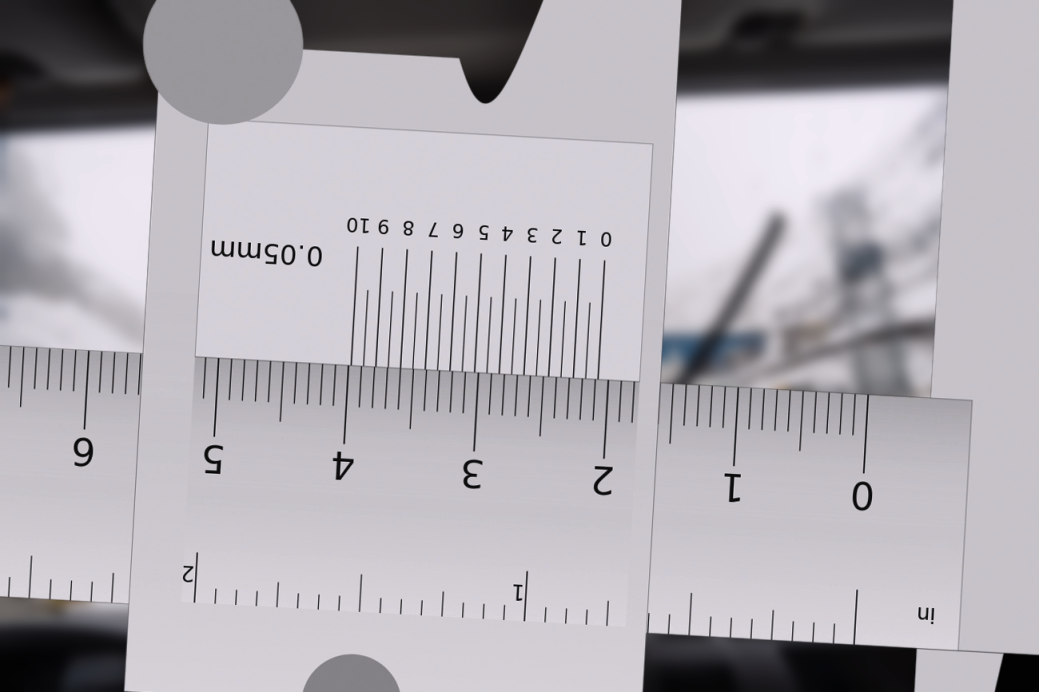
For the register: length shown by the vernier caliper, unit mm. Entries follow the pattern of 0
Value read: 20.8
